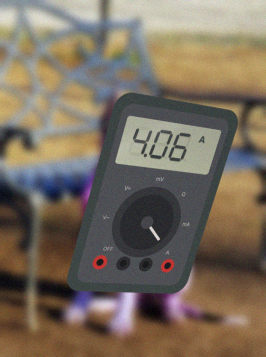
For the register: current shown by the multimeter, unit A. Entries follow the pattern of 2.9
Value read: 4.06
